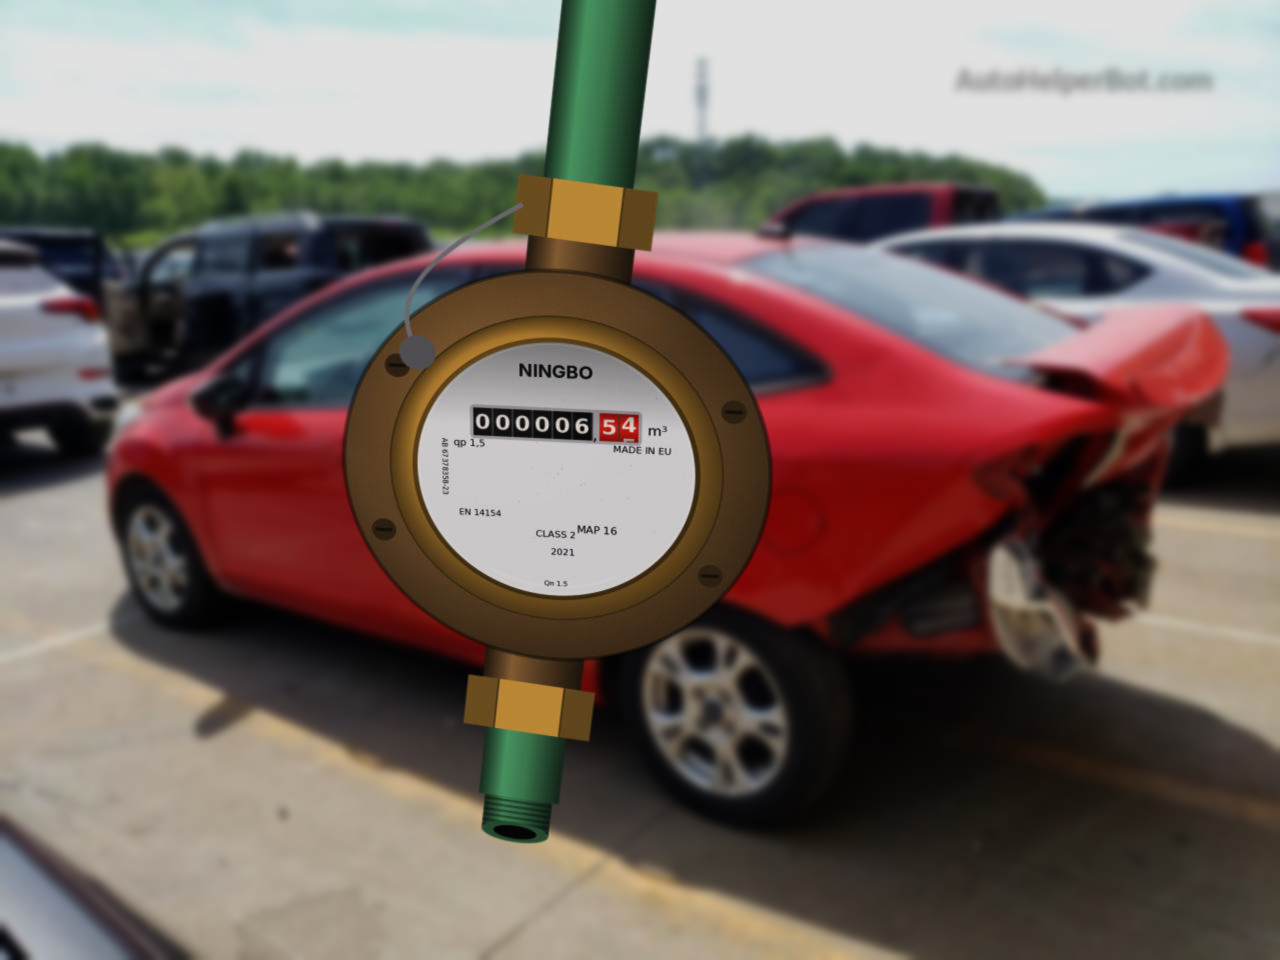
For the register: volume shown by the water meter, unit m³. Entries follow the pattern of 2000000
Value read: 6.54
